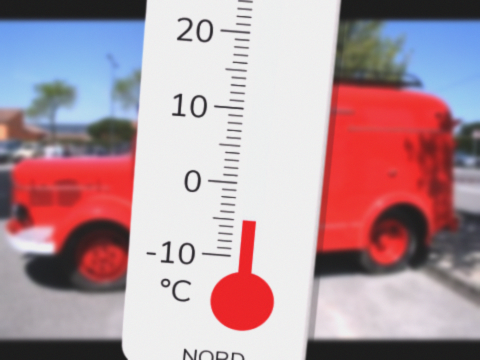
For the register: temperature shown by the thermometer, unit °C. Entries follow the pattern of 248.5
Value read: -5
